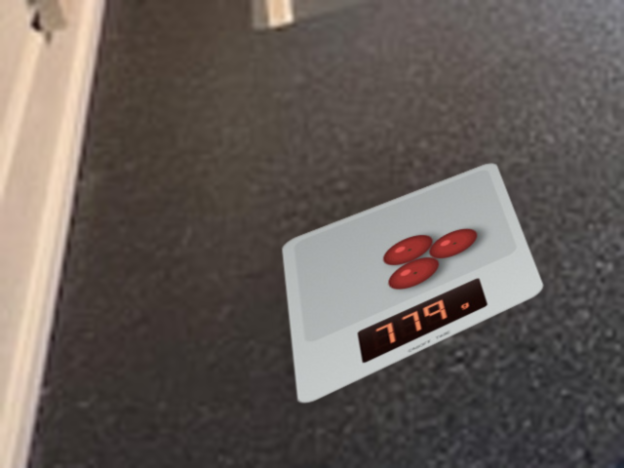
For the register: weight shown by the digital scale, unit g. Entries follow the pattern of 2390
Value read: 779
